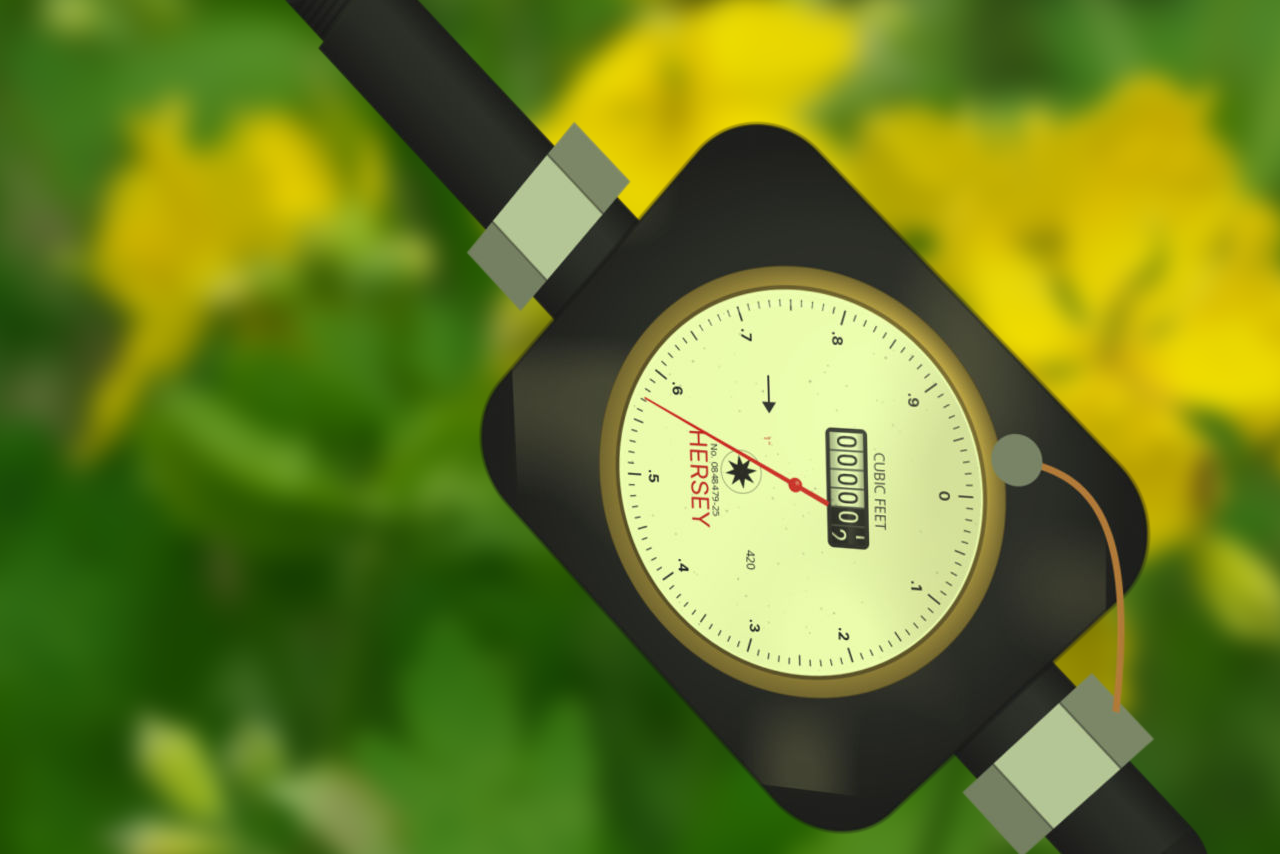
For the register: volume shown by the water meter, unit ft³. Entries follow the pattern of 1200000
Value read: 1.57
